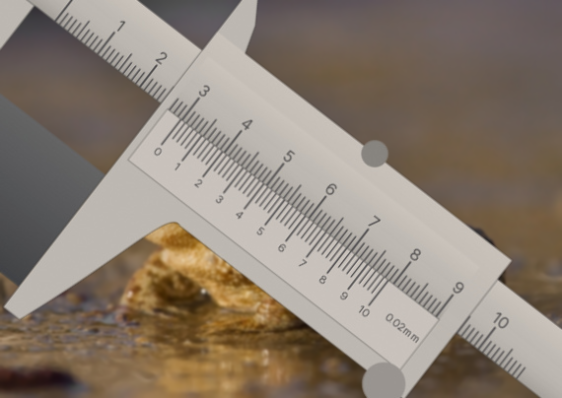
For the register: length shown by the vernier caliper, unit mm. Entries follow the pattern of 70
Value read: 29.8
